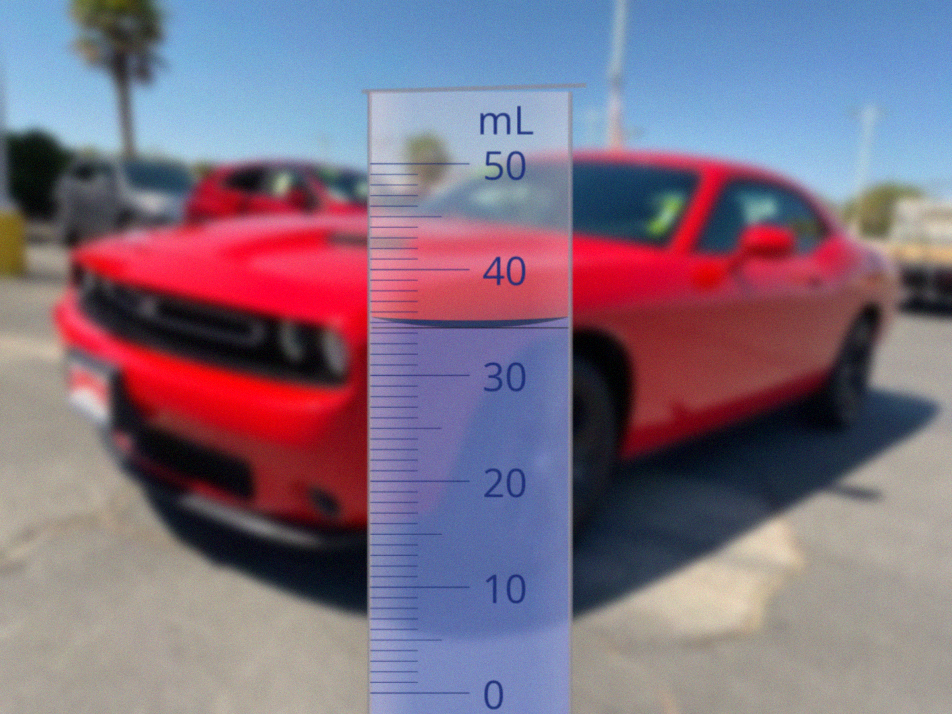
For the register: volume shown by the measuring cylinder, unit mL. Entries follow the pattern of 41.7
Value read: 34.5
